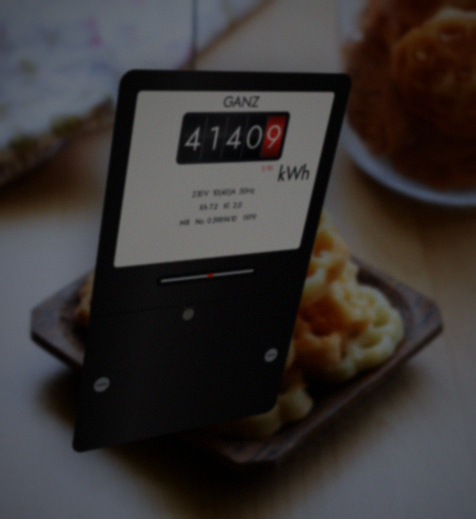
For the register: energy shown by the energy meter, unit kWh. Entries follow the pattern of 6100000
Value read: 4140.9
